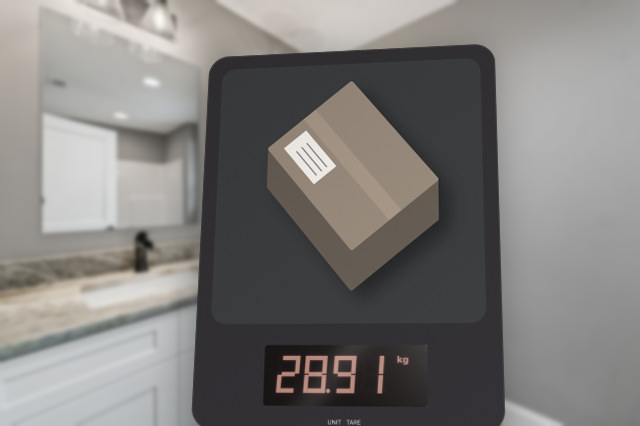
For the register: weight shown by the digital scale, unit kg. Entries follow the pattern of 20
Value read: 28.91
